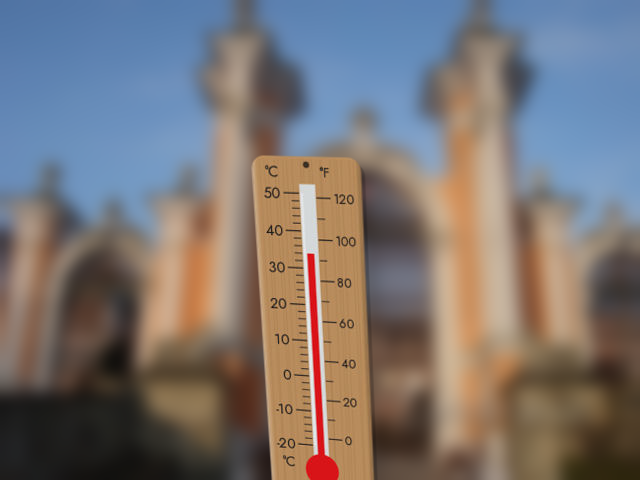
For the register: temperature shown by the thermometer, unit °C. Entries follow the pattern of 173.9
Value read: 34
